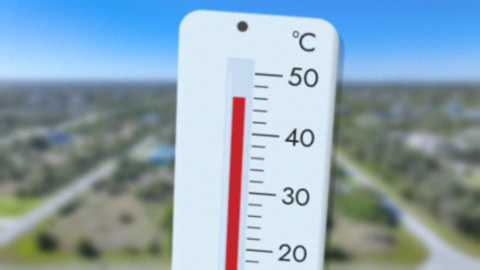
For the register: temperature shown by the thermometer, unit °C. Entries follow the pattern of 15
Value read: 46
